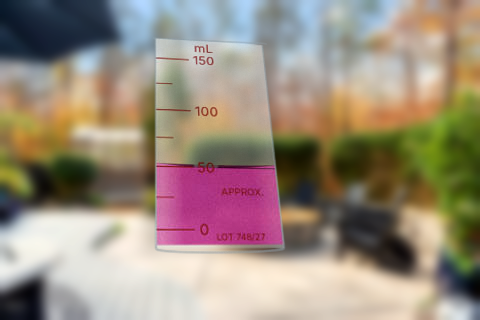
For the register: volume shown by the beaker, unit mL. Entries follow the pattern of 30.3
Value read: 50
